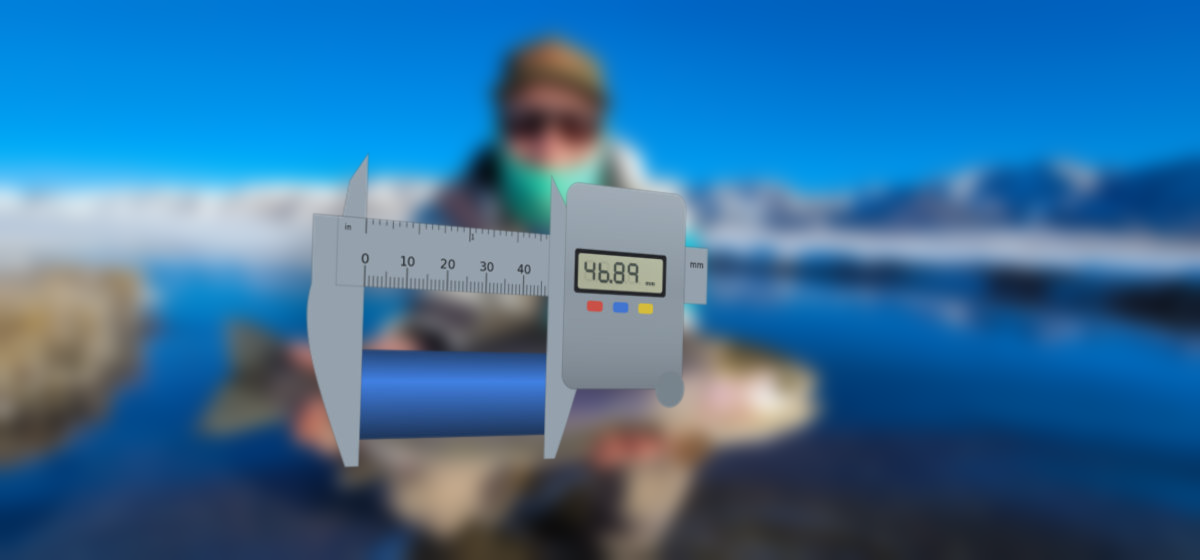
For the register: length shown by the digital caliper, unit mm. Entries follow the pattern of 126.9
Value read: 46.89
